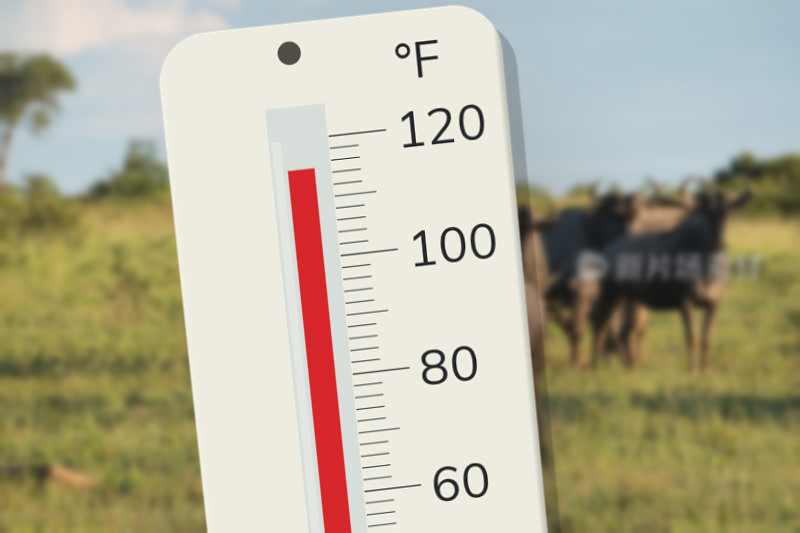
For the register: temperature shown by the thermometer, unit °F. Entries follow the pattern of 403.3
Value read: 115
